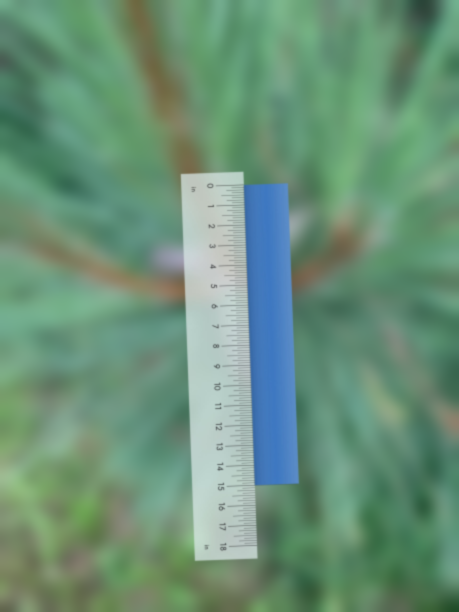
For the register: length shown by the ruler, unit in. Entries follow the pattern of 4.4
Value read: 15
